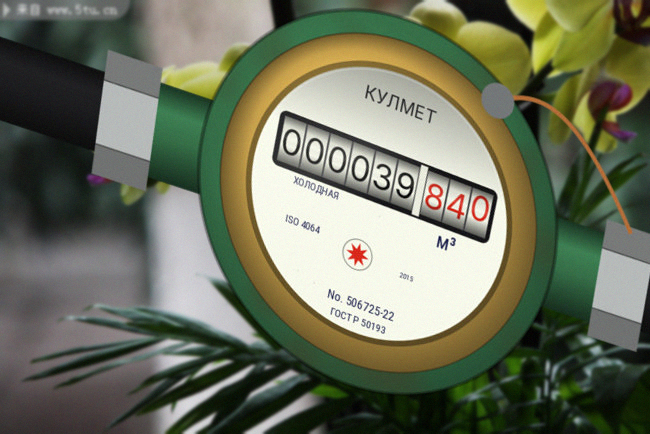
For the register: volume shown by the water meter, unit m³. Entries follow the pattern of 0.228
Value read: 39.840
